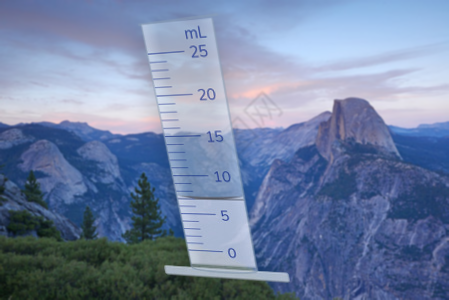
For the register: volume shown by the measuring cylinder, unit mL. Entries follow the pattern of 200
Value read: 7
